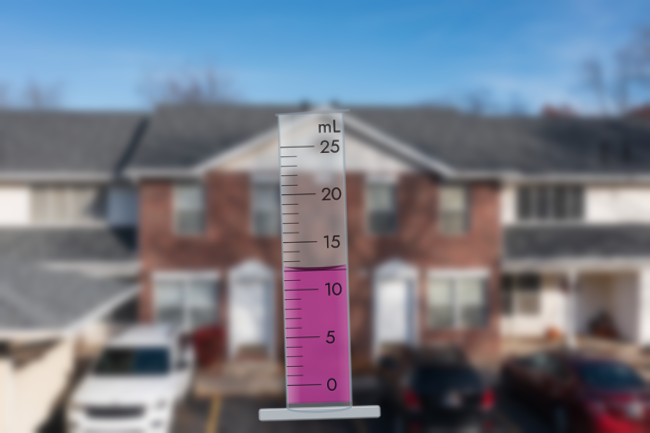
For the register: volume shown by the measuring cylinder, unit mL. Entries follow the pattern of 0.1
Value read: 12
